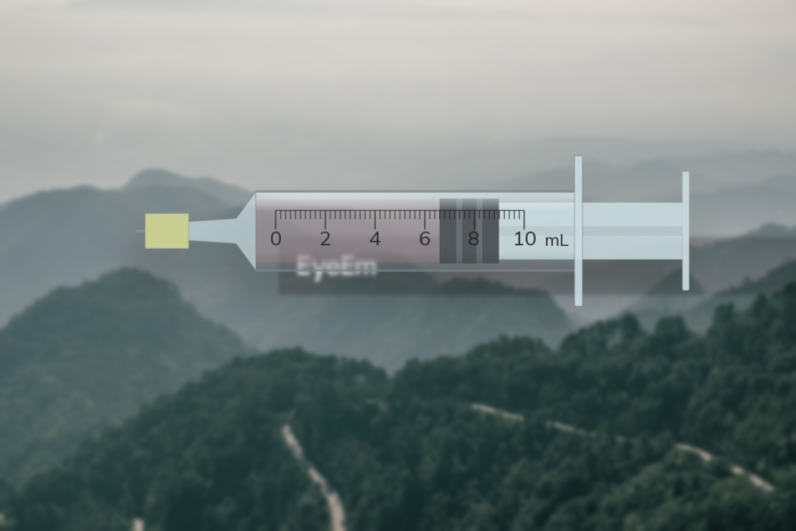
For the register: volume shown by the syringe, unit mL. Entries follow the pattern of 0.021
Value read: 6.6
